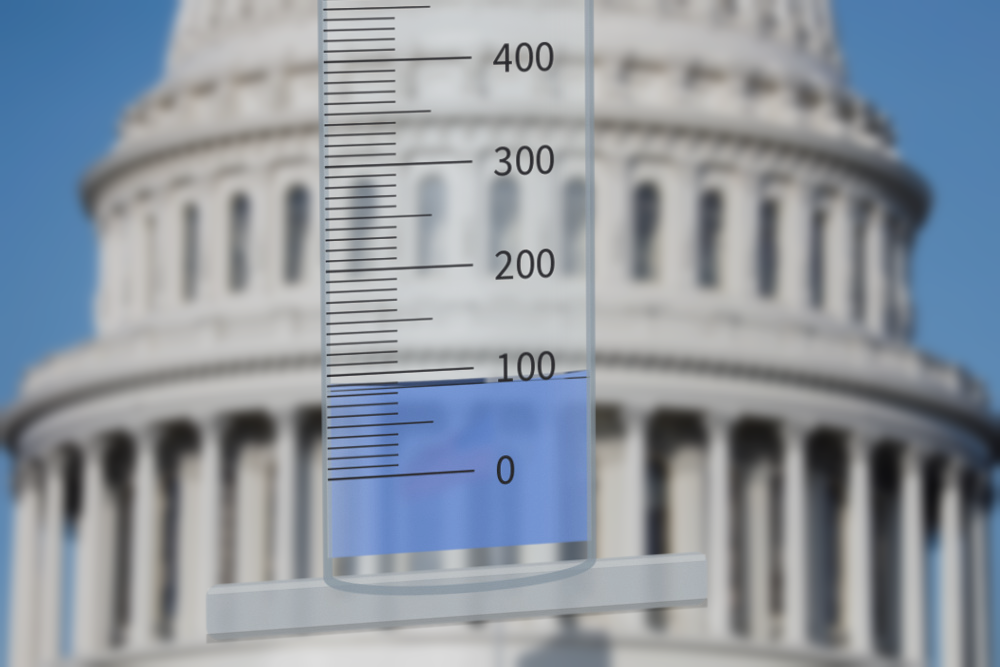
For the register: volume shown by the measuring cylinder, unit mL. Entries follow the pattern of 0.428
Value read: 85
